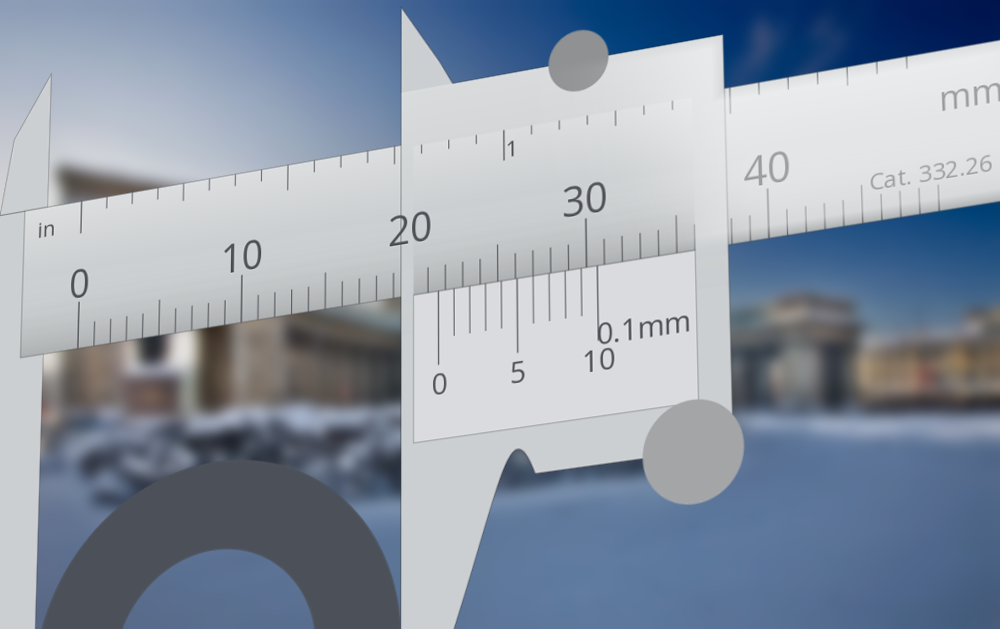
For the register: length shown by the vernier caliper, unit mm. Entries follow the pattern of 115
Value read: 21.6
